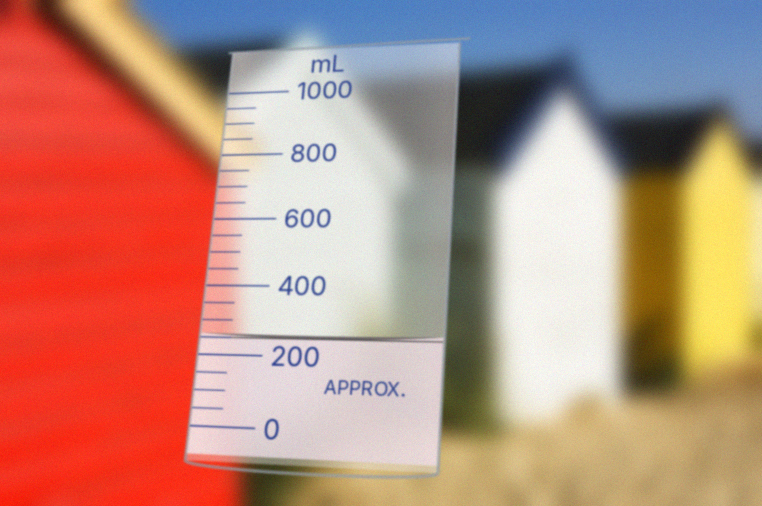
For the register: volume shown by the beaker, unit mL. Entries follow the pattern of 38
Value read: 250
